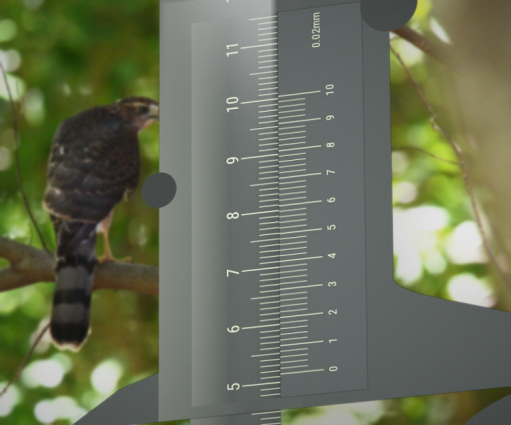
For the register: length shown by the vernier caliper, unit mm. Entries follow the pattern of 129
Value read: 51.4
